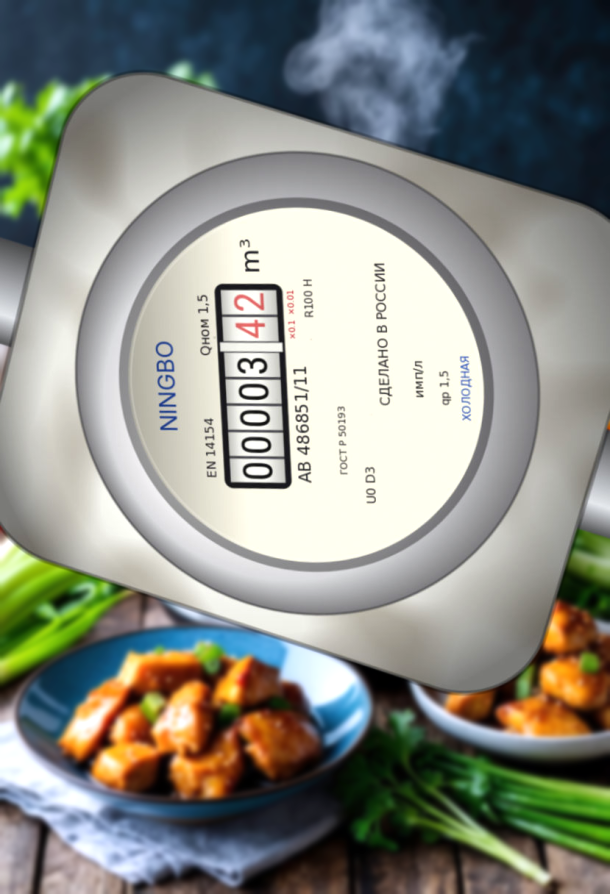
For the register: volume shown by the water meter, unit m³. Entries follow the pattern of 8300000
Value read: 3.42
